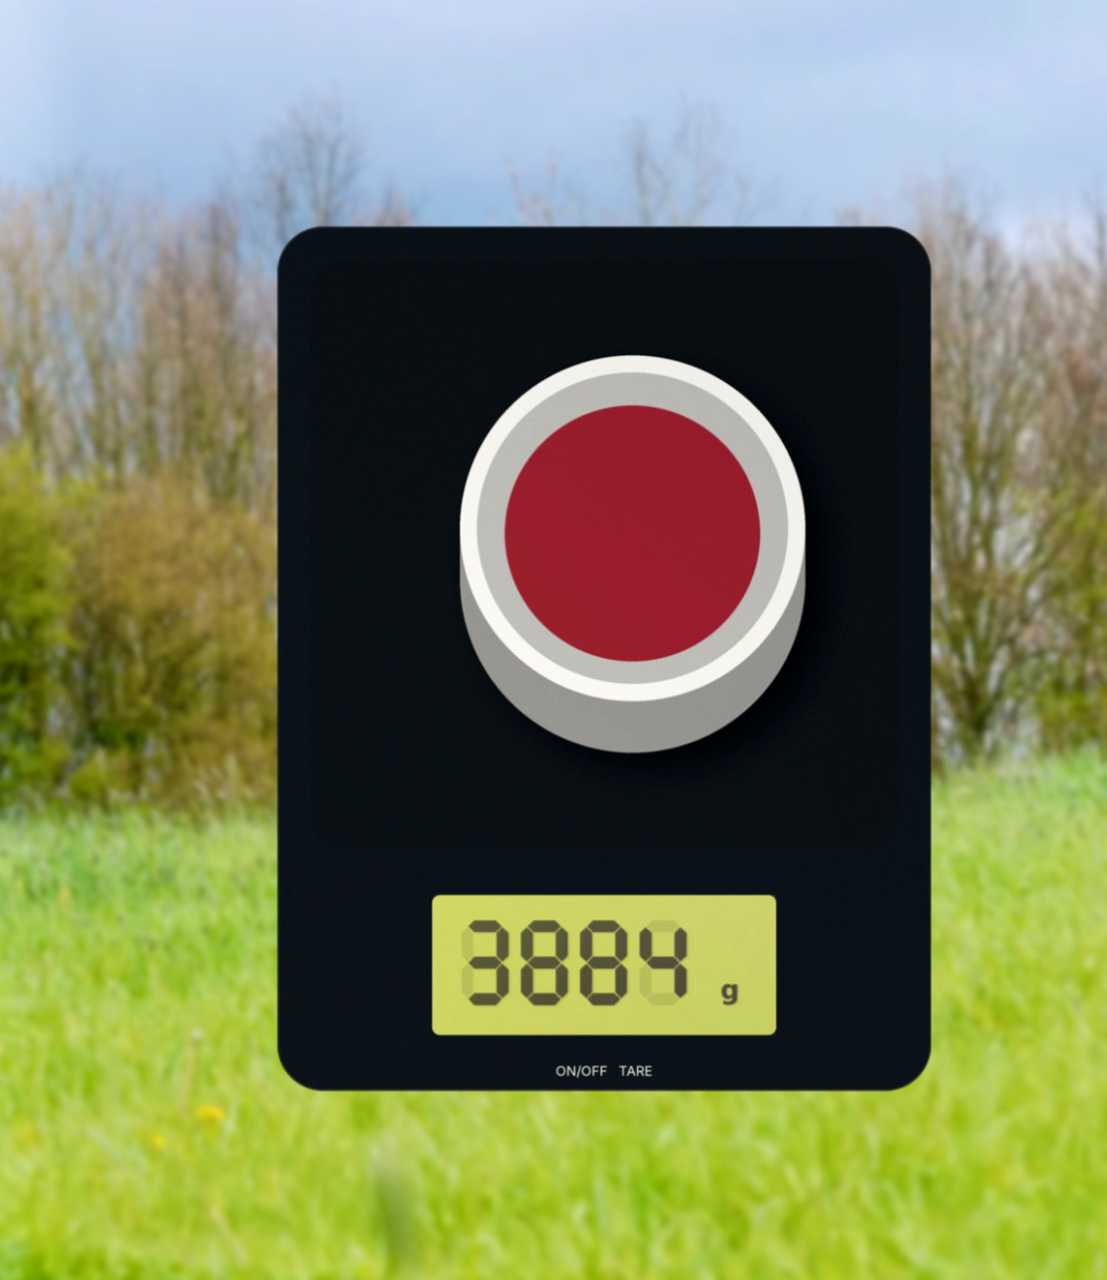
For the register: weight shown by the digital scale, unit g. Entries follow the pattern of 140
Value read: 3884
